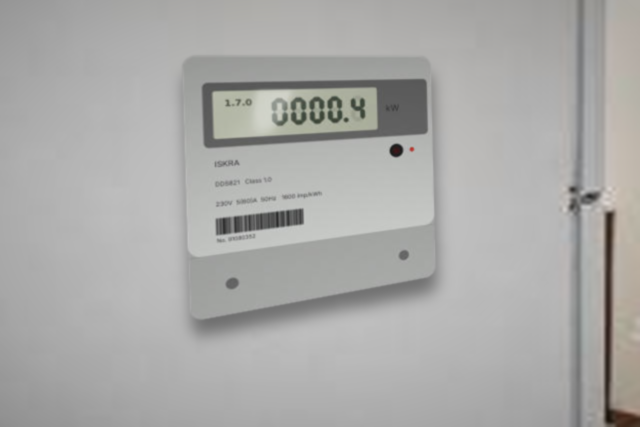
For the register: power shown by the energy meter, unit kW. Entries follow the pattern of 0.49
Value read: 0.4
